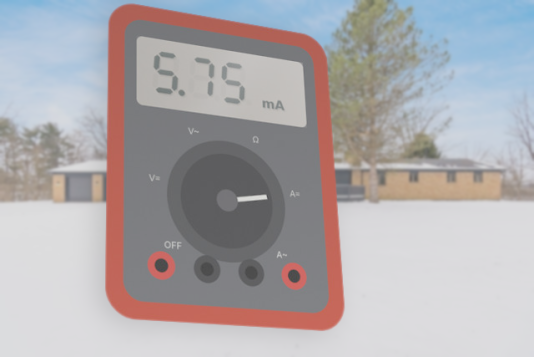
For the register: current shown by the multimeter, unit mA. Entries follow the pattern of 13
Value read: 5.75
